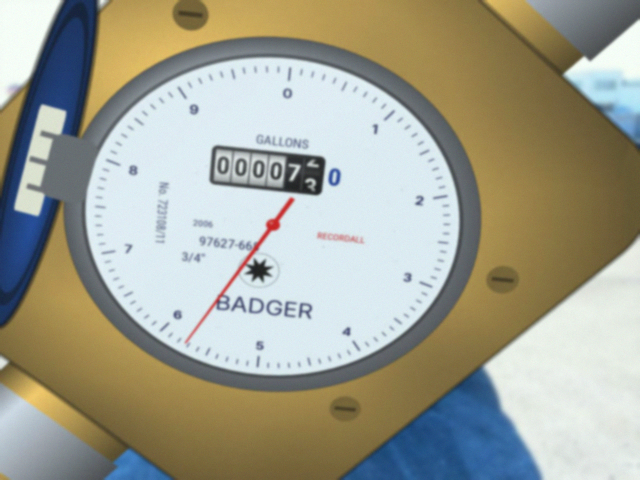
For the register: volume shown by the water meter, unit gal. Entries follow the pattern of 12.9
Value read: 725.7
